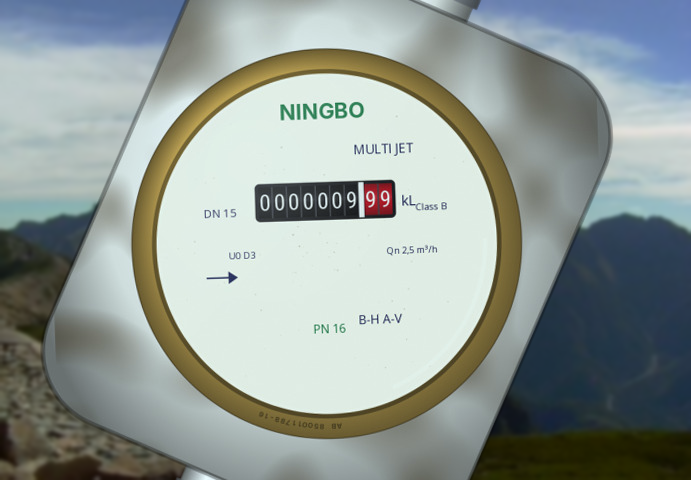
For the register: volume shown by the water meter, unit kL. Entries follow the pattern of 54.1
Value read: 9.99
